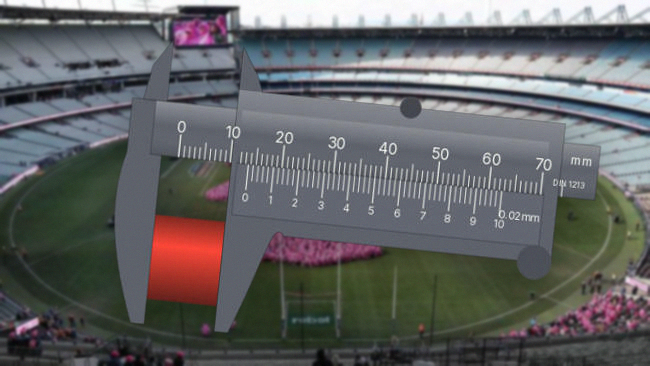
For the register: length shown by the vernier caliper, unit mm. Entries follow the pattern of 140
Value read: 13.5
